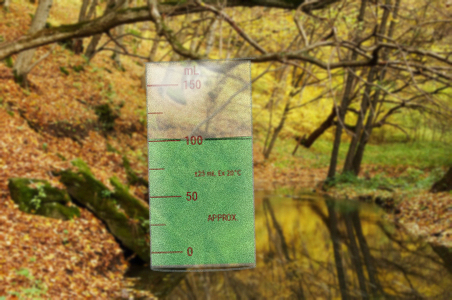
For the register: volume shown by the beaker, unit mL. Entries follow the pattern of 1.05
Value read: 100
